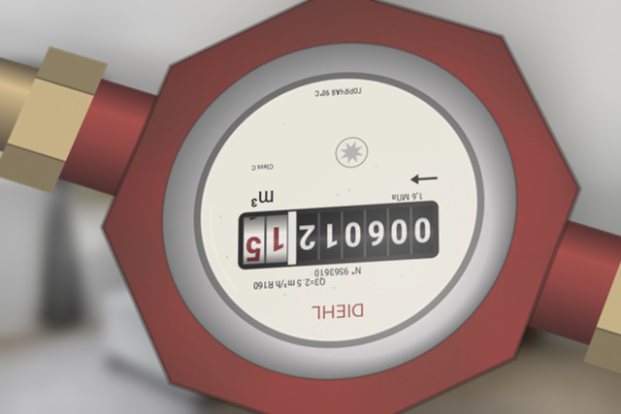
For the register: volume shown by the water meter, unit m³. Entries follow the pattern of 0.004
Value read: 6012.15
